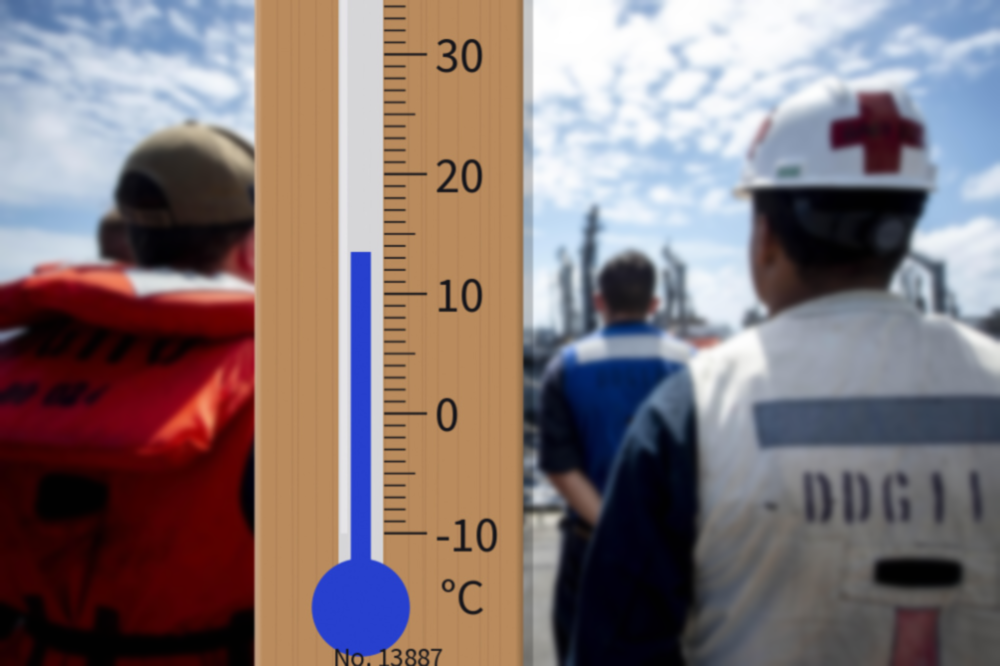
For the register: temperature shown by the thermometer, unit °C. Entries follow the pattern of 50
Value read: 13.5
